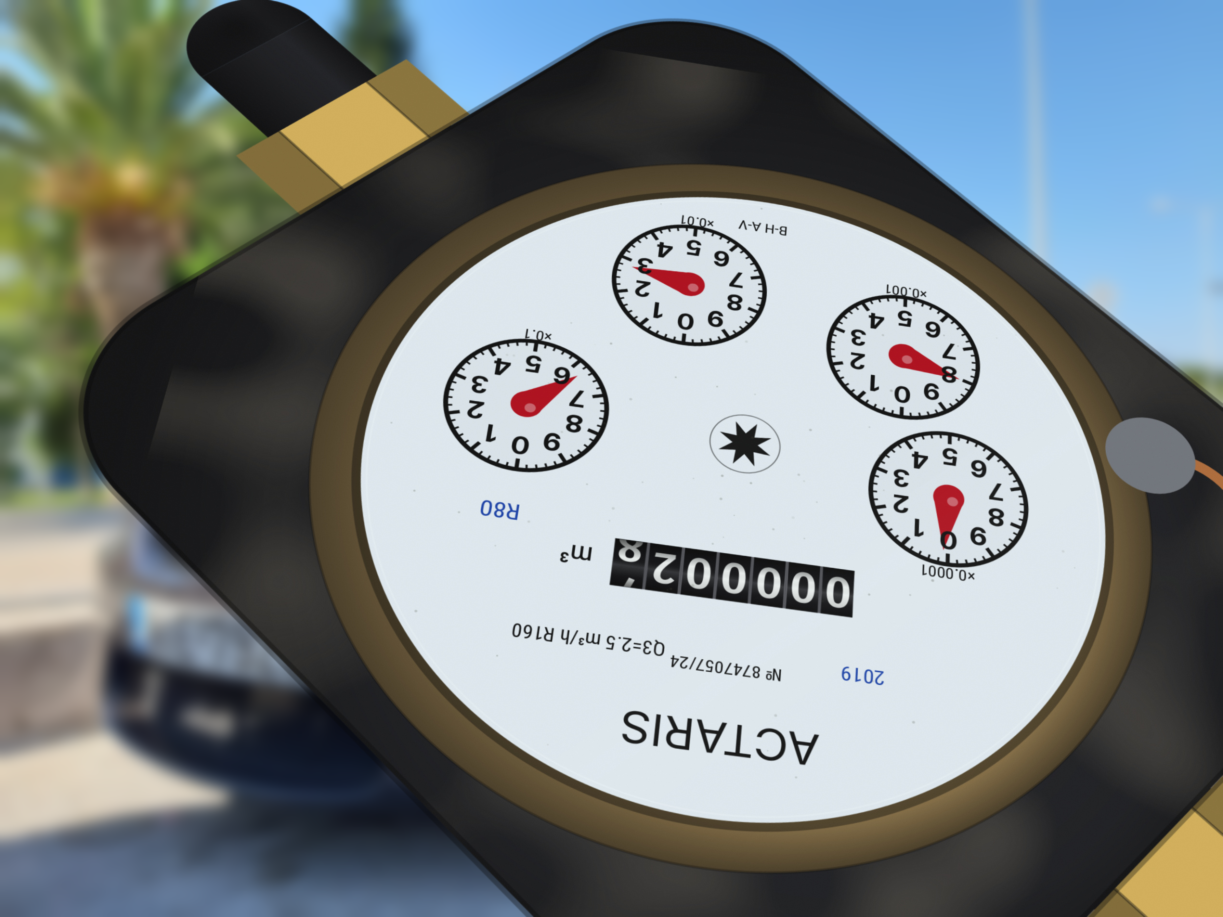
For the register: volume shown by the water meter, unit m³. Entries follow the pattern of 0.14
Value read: 27.6280
